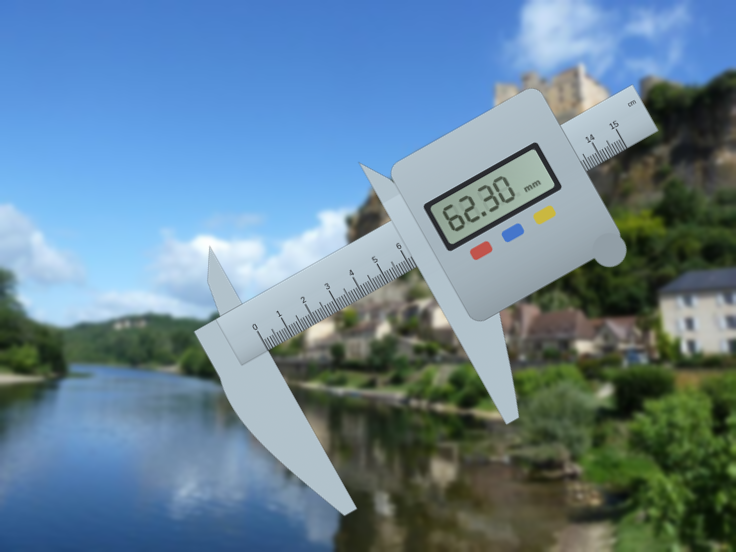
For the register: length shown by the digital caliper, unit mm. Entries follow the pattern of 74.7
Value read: 62.30
